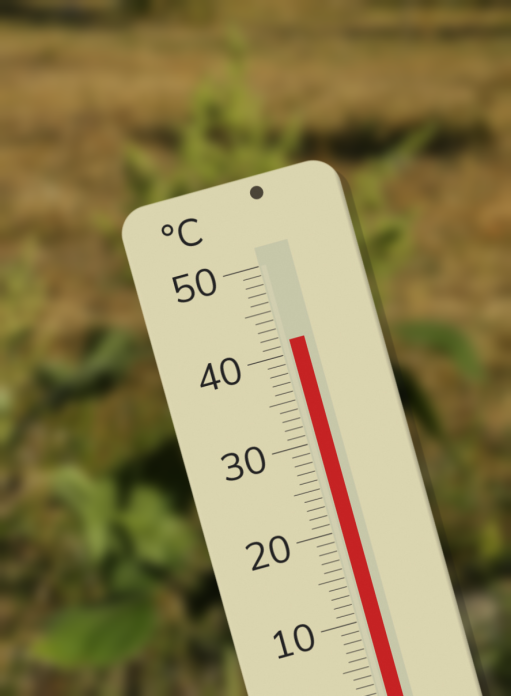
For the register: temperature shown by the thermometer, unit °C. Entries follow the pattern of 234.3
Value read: 41.5
